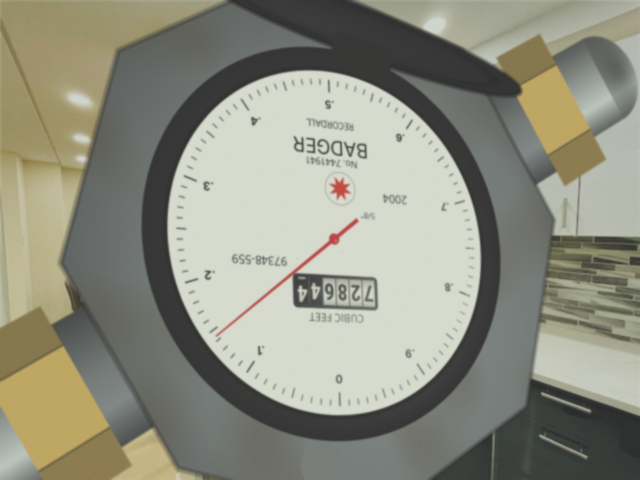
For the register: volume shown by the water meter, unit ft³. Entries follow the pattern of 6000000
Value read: 728644.14
